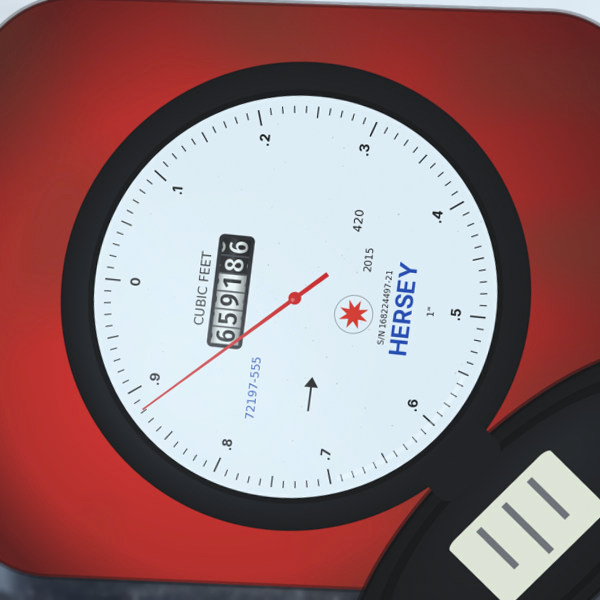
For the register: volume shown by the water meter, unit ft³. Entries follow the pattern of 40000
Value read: 659185.88
